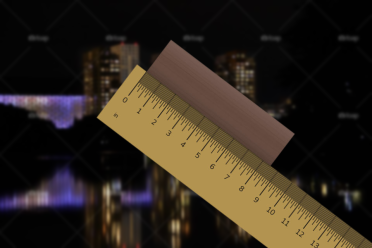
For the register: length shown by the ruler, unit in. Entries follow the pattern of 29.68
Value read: 8.5
